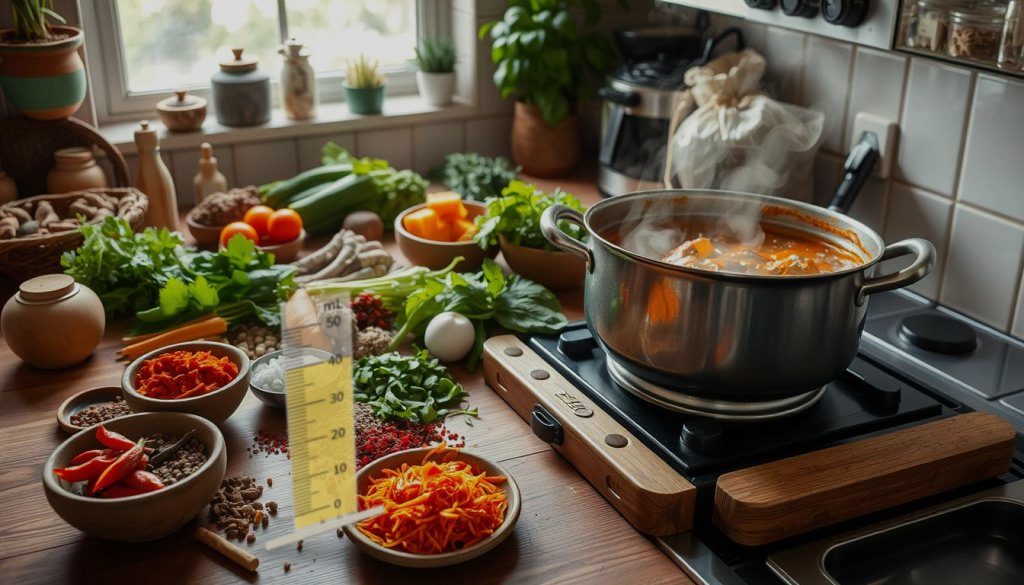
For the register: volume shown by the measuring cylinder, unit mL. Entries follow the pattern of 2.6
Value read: 40
